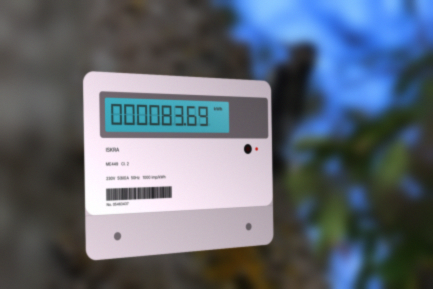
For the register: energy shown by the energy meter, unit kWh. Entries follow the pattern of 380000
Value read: 83.69
